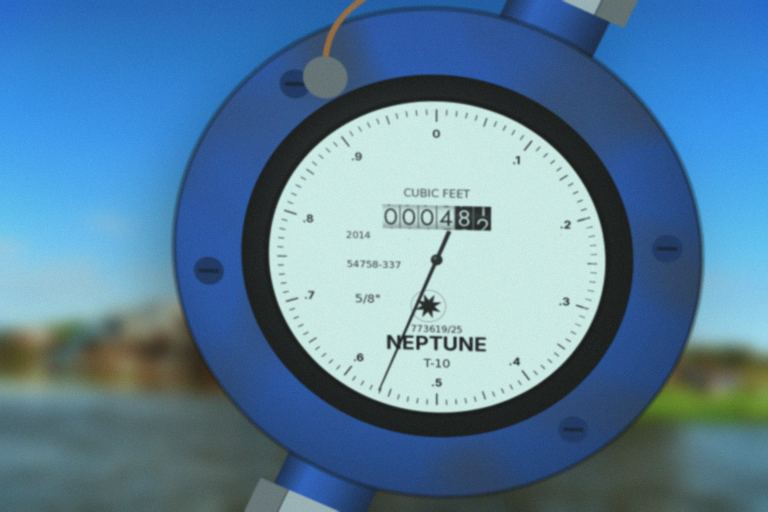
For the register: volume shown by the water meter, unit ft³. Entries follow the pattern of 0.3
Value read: 481.56
